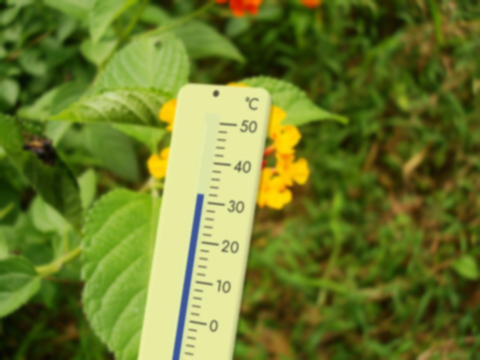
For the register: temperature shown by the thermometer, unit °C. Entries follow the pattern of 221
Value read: 32
